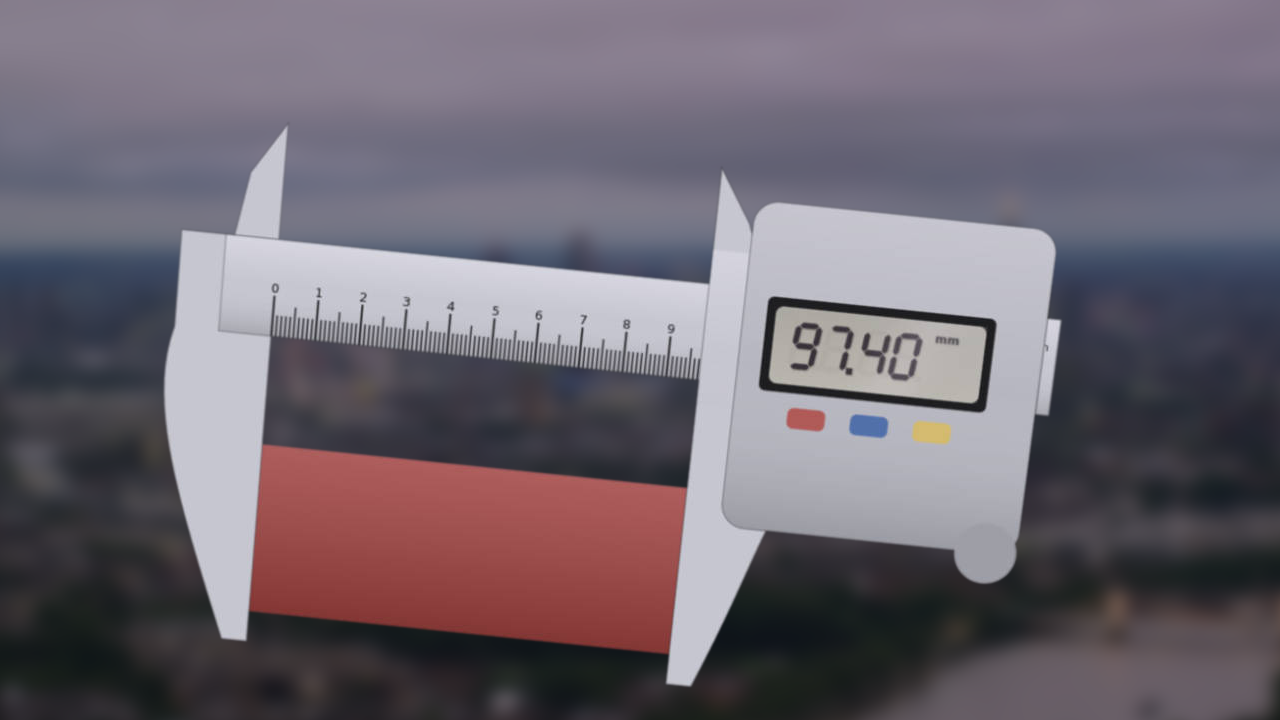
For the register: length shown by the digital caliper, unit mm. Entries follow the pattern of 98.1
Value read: 97.40
